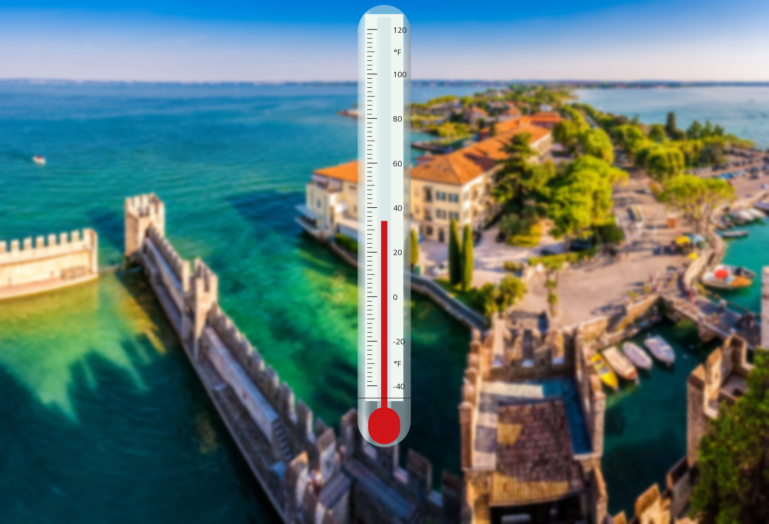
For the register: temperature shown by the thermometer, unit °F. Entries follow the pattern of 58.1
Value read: 34
